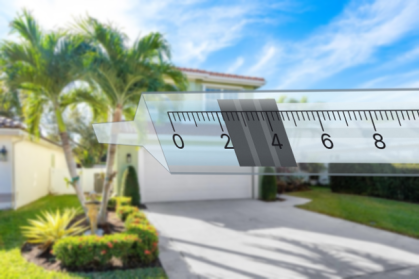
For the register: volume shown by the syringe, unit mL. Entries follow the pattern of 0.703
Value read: 2.2
